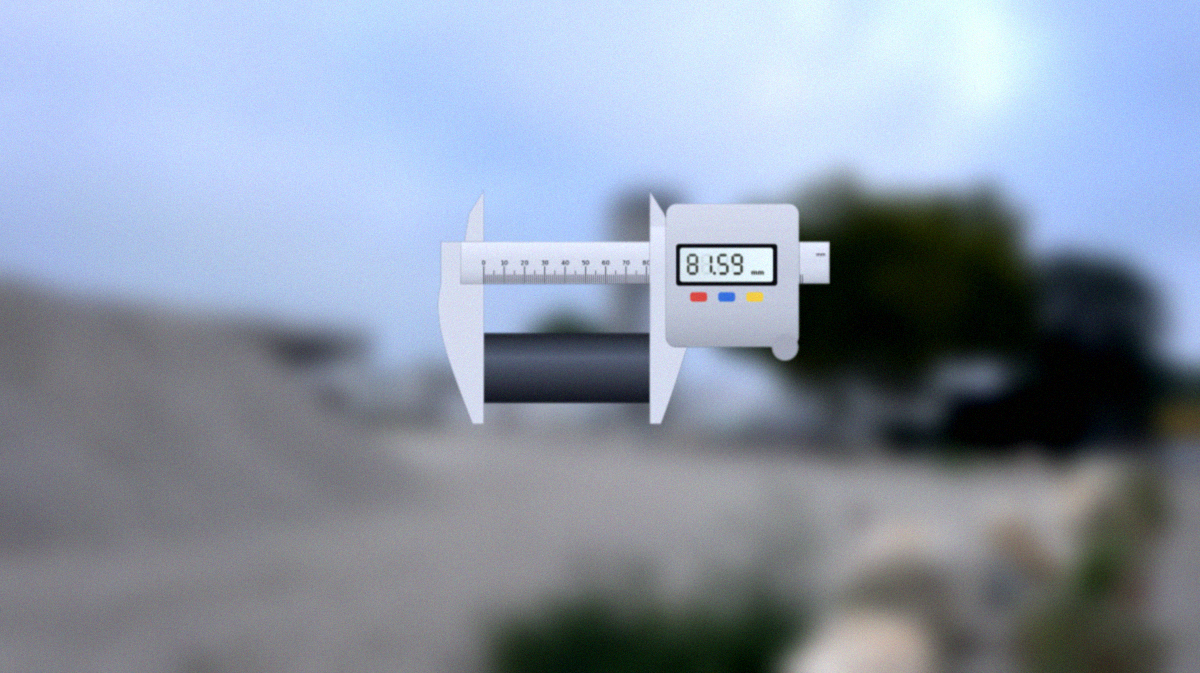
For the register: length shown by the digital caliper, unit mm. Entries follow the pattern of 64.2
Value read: 81.59
